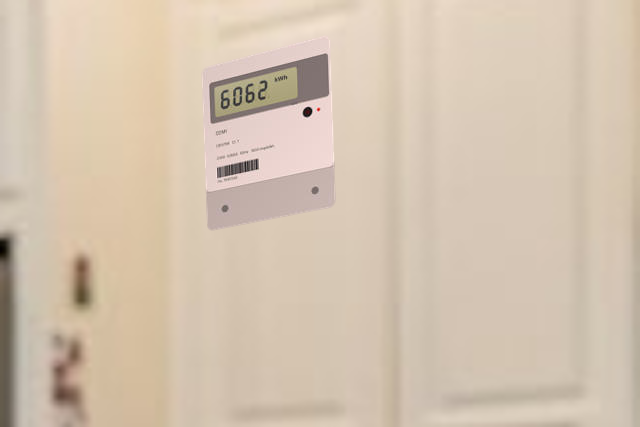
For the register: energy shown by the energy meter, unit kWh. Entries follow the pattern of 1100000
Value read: 6062
